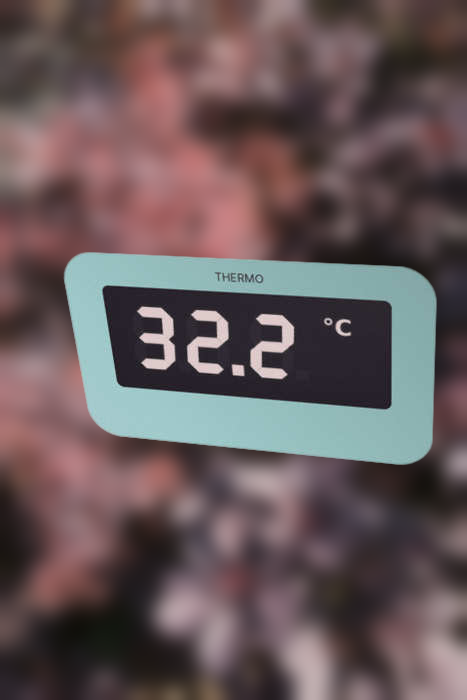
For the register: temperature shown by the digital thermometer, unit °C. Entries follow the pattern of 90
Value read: 32.2
